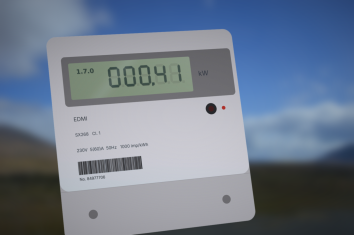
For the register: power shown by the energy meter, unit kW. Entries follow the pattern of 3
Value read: 0.41
